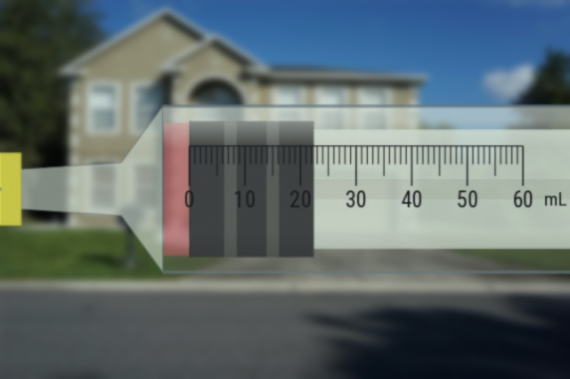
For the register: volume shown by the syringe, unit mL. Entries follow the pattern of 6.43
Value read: 0
